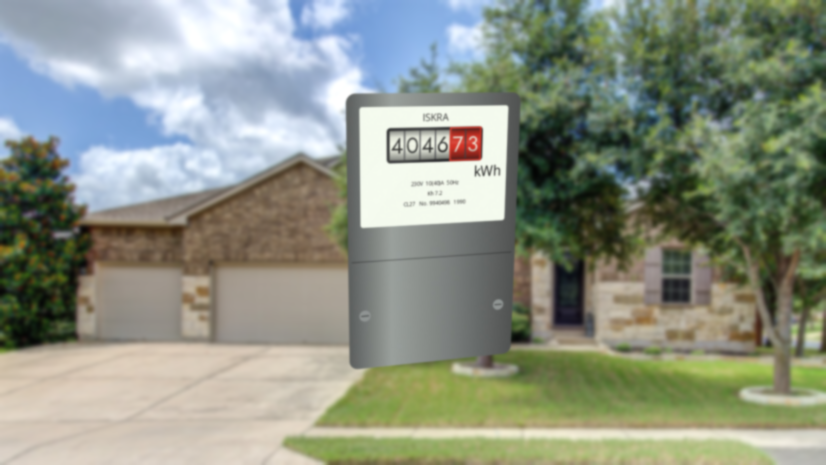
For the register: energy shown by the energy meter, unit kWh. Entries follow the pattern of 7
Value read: 4046.73
